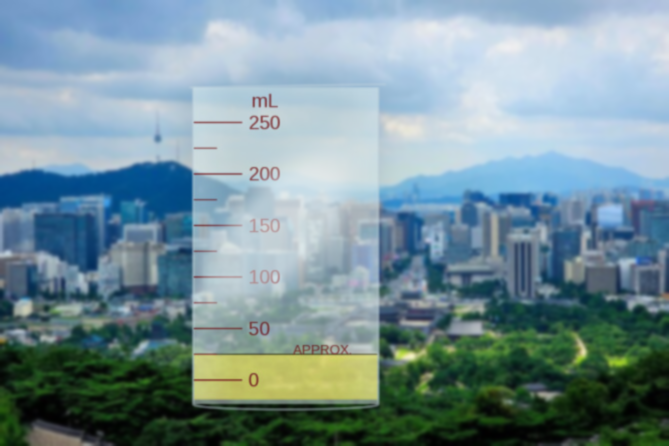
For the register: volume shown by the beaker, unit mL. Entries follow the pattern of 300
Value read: 25
